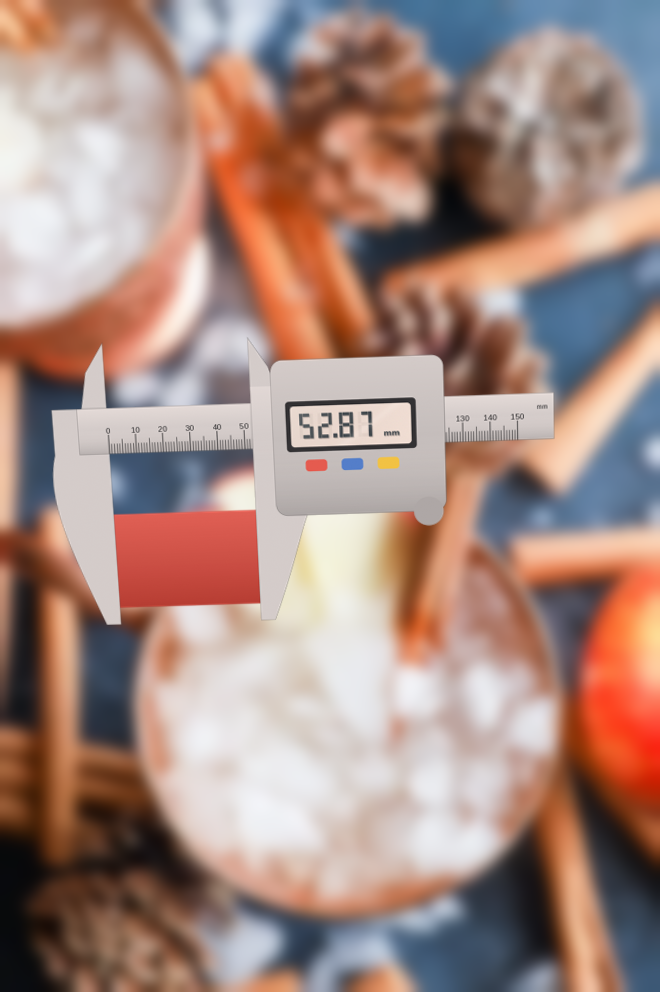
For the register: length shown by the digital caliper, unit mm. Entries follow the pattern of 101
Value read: 52.87
